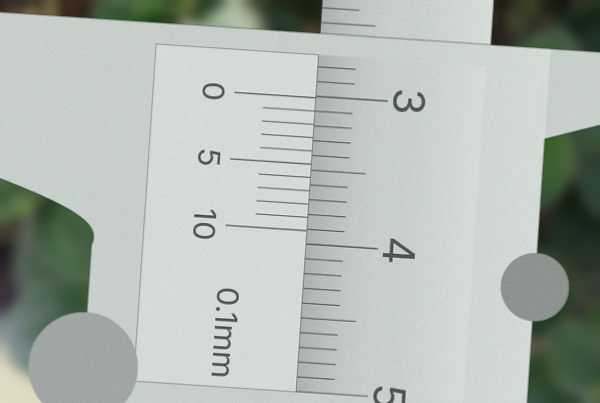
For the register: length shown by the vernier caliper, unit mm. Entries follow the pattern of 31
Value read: 30.1
